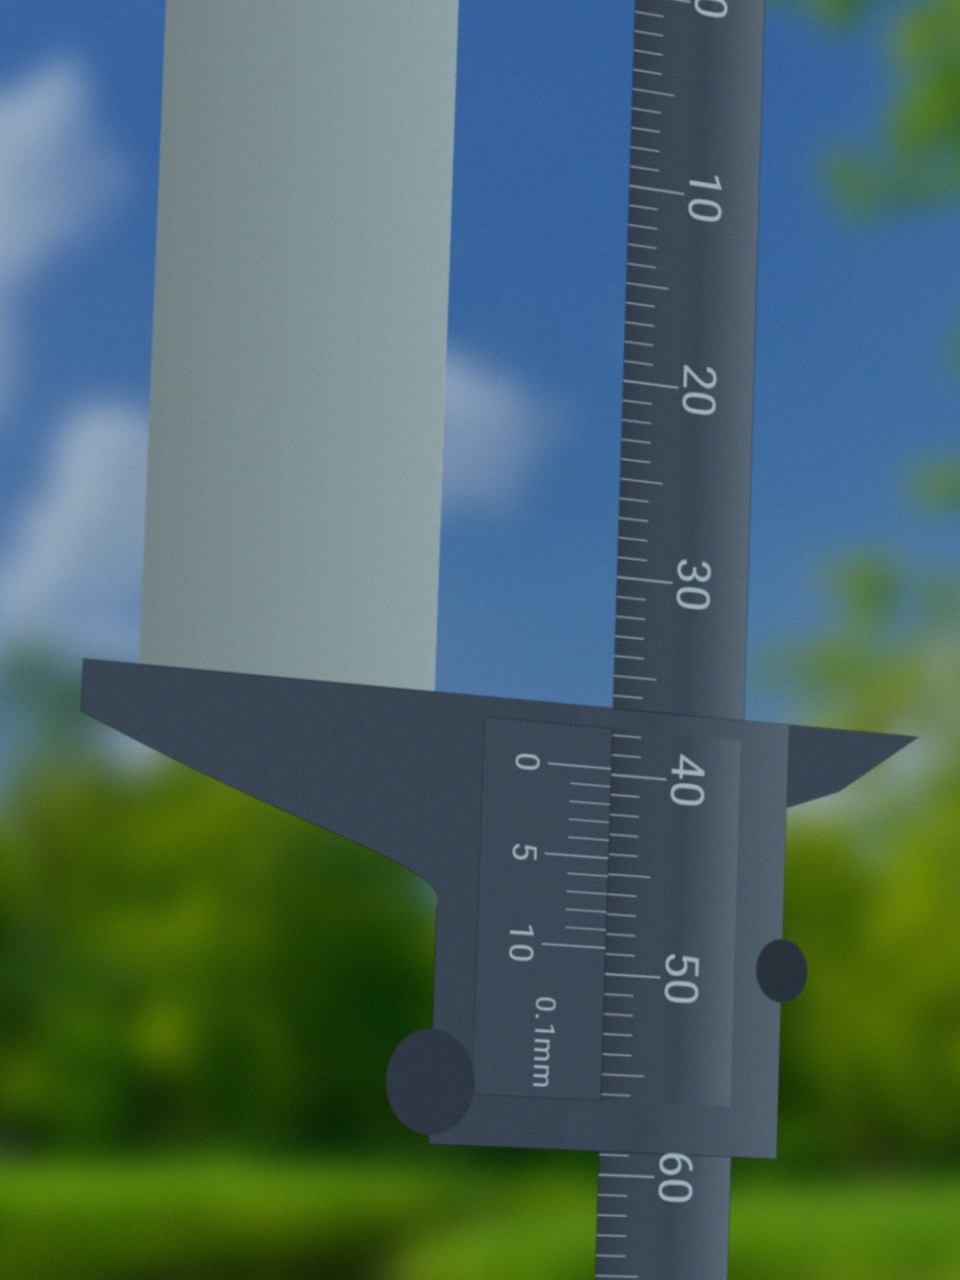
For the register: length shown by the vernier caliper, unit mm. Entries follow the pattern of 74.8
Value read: 39.7
